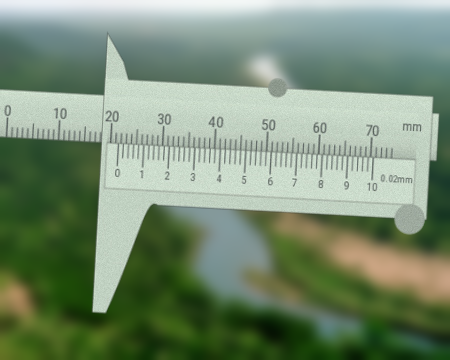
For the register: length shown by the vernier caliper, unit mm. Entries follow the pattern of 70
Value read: 21.5
